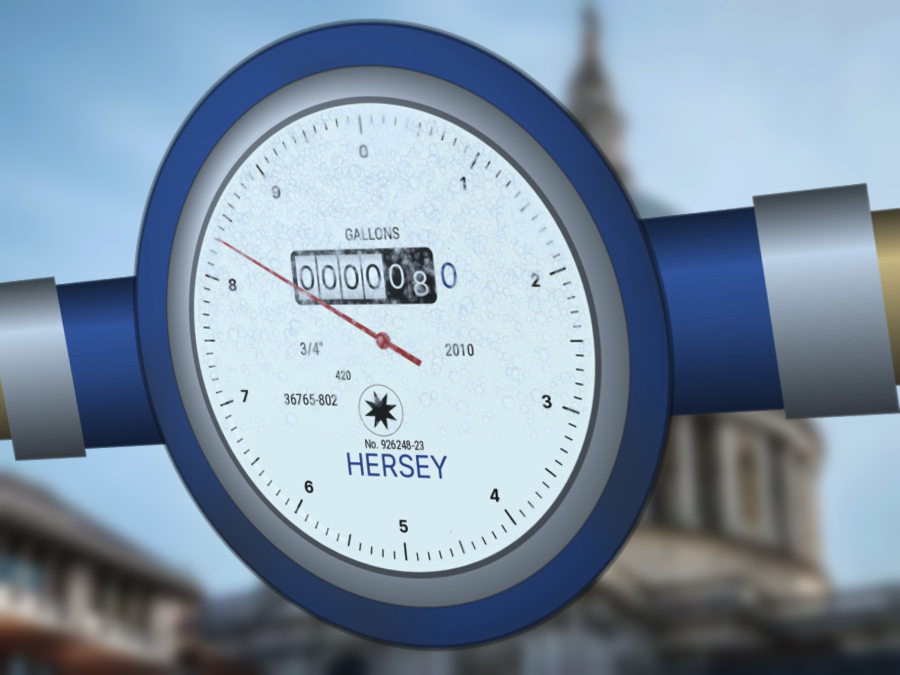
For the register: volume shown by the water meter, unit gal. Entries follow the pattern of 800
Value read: 78.3
